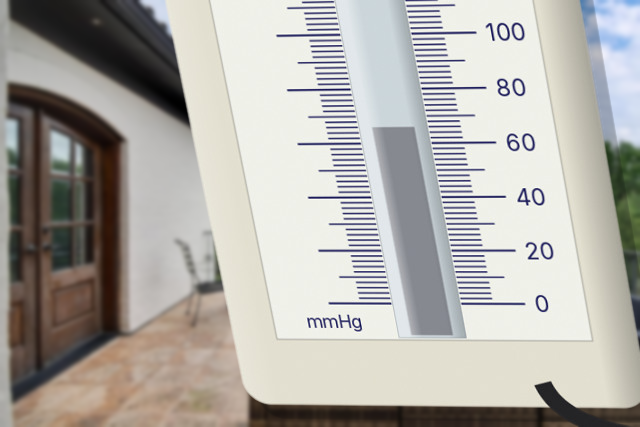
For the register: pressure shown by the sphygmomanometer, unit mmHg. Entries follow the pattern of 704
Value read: 66
